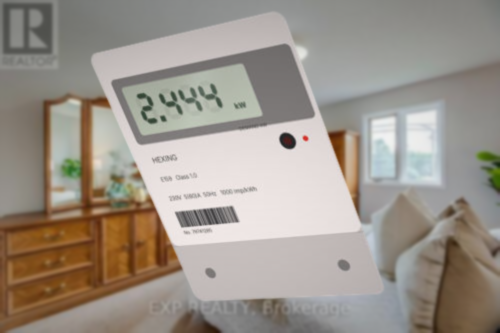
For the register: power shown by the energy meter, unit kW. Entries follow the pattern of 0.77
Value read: 2.444
